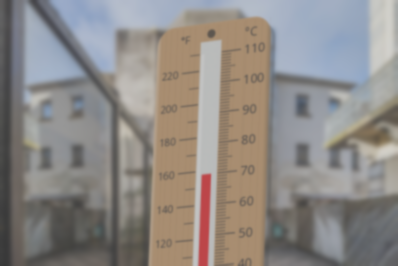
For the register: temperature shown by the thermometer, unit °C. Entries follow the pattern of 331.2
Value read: 70
